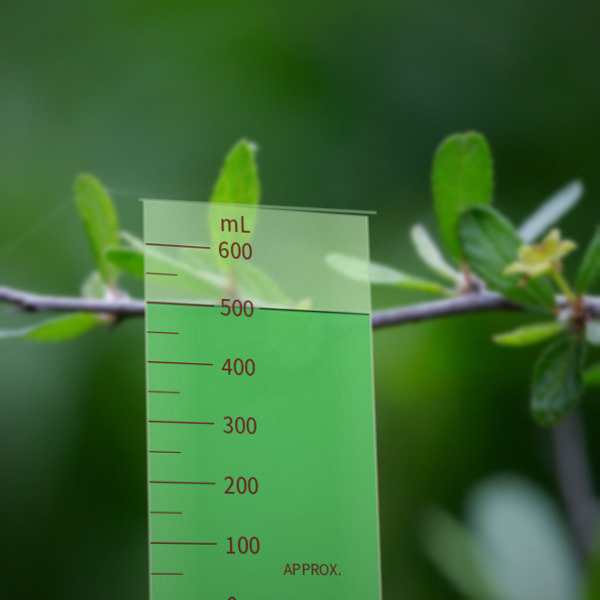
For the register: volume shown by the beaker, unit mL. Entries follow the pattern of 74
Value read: 500
